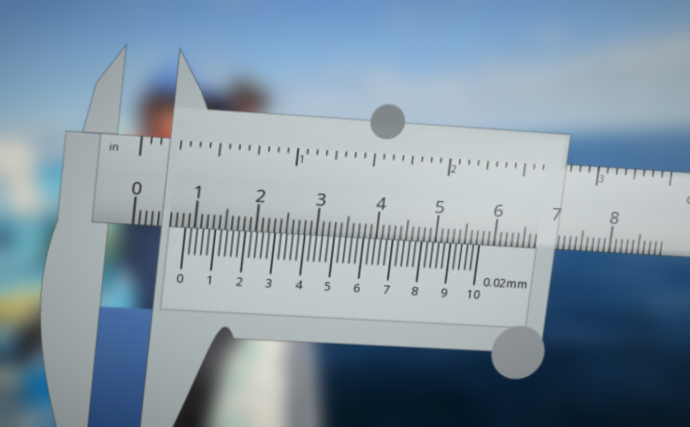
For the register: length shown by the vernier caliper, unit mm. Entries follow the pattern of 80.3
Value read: 8.5
